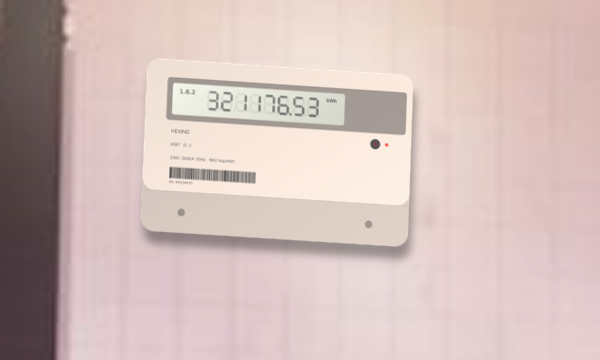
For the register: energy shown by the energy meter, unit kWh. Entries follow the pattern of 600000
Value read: 321176.53
